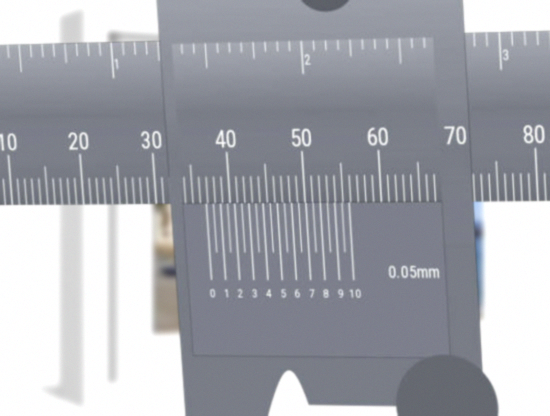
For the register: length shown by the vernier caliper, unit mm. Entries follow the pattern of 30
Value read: 36.8
